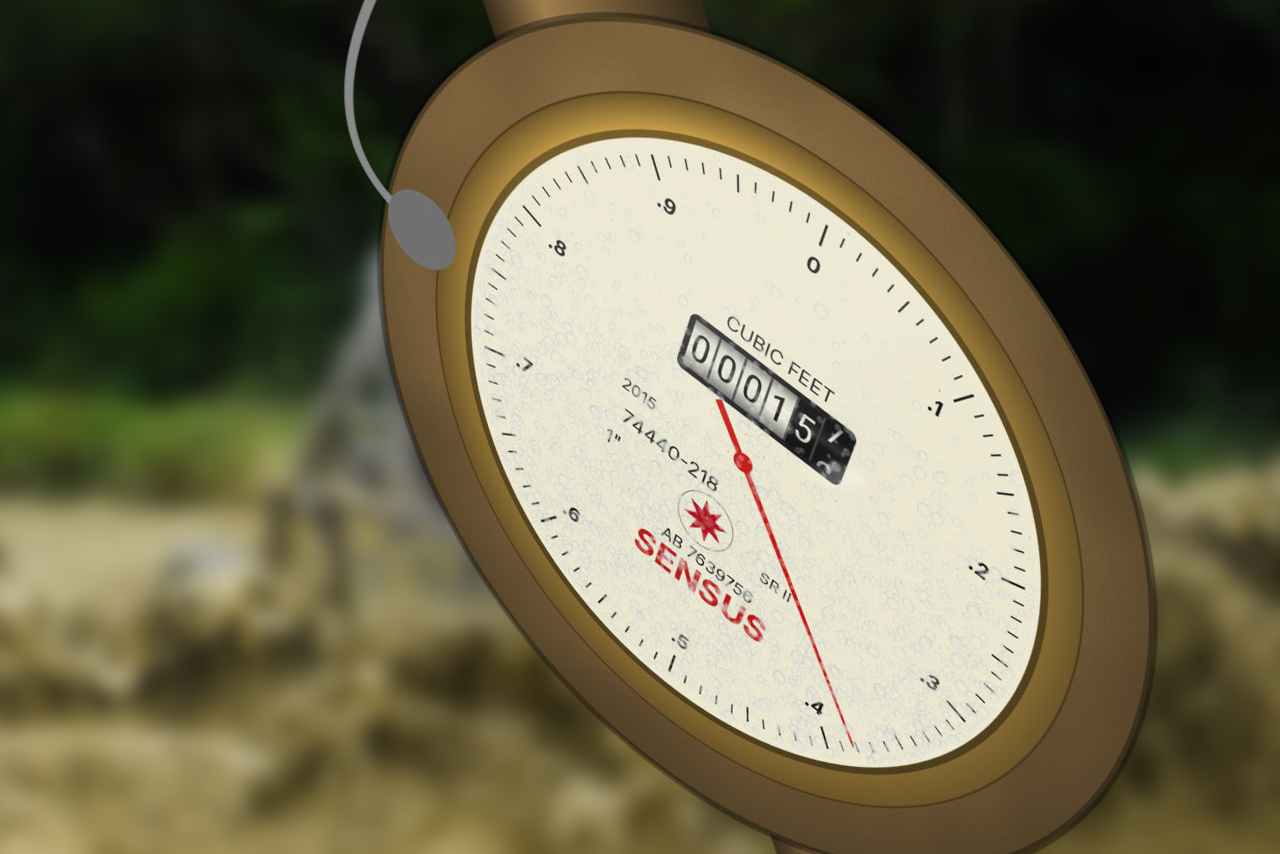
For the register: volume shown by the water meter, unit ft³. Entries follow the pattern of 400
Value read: 157.38
